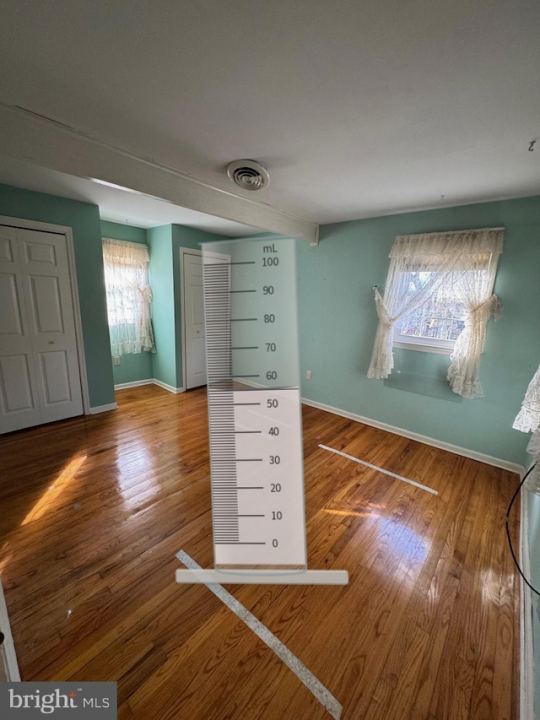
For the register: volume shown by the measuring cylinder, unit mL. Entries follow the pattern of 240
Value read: 55
